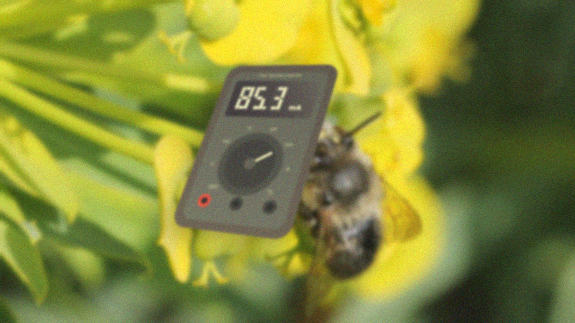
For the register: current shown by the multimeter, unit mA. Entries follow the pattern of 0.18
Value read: 85.3
